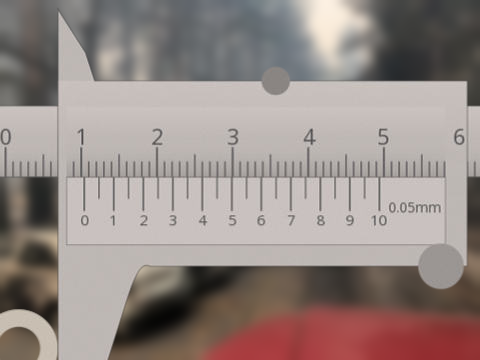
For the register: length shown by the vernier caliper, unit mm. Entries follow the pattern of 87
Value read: 10.4
